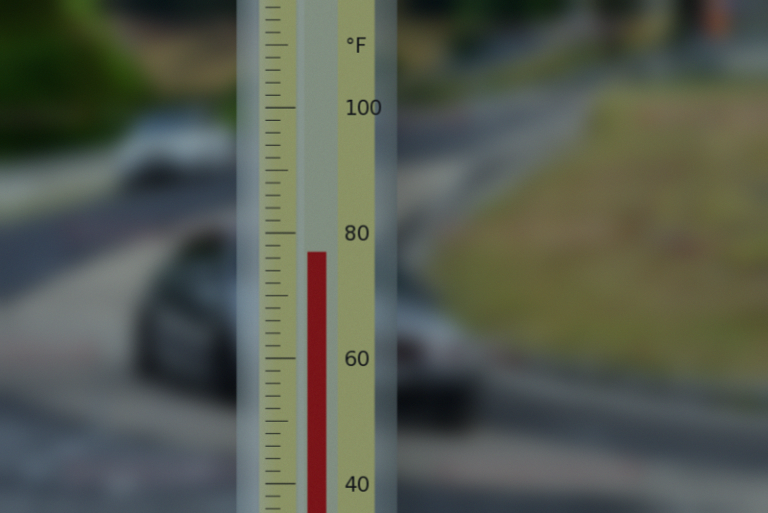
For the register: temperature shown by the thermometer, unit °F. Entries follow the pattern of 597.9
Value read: 77
